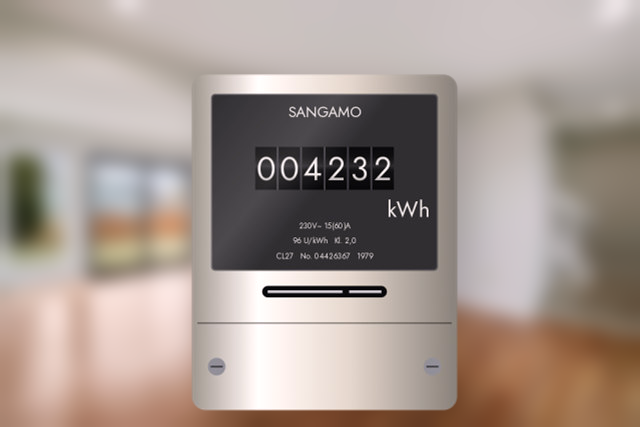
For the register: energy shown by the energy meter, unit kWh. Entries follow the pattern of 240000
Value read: 4232
